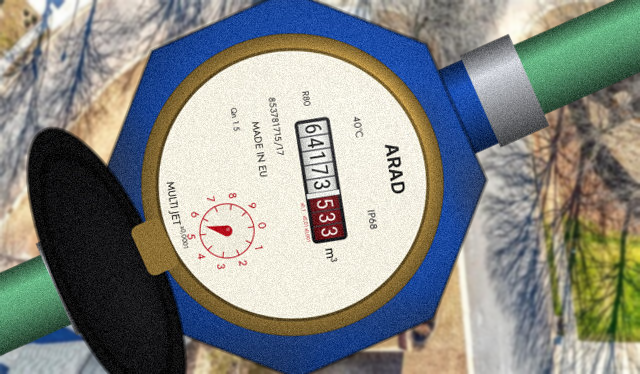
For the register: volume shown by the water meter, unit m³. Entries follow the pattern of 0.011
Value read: 64173.5335
